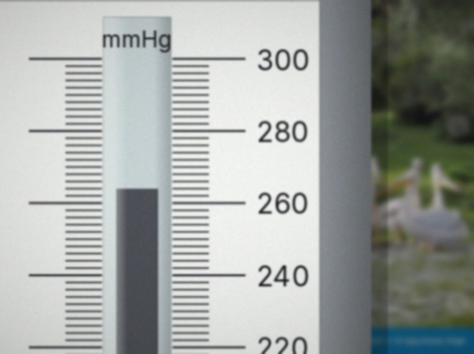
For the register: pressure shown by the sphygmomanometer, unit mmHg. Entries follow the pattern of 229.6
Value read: 264
